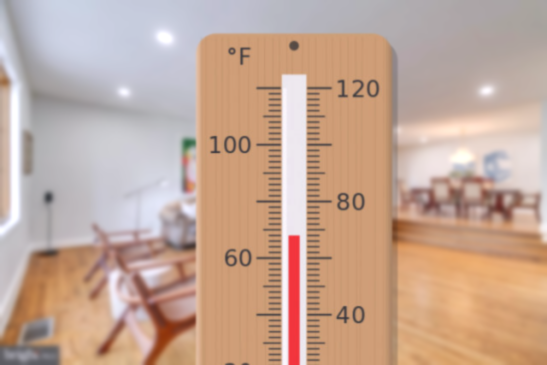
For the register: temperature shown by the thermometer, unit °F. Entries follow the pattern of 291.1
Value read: 68
